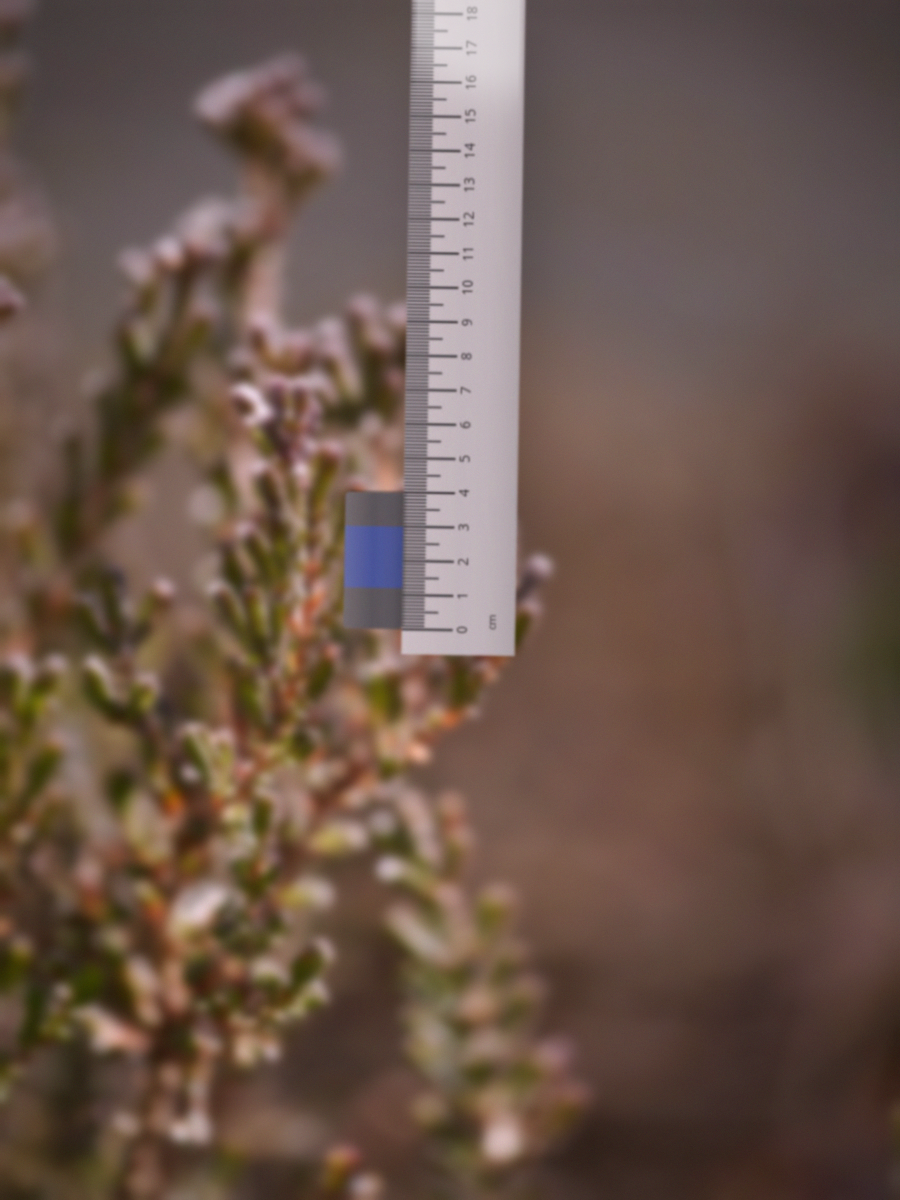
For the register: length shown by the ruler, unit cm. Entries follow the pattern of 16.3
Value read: 4
